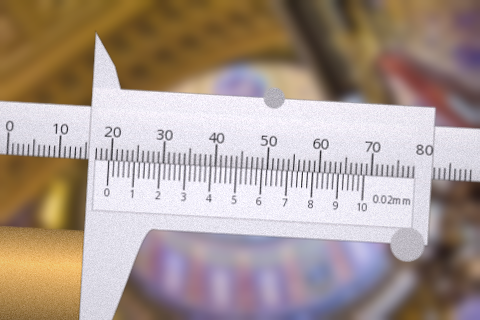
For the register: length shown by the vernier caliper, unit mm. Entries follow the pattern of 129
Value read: 19.5
